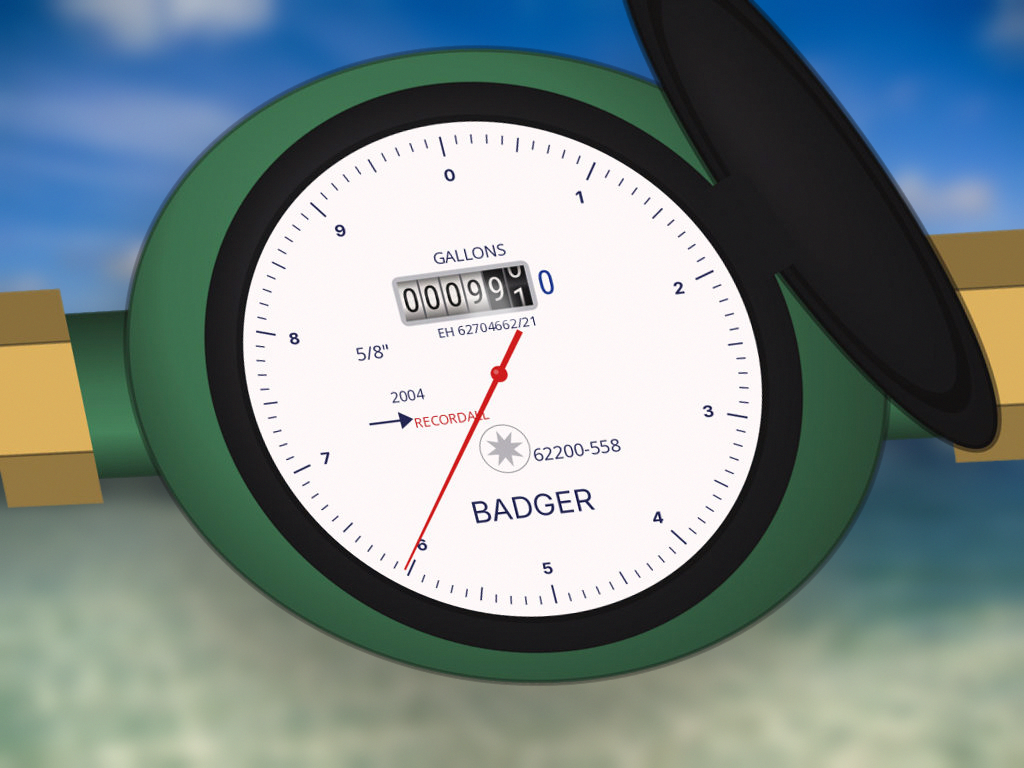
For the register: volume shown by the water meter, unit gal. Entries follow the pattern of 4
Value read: 9906.0
